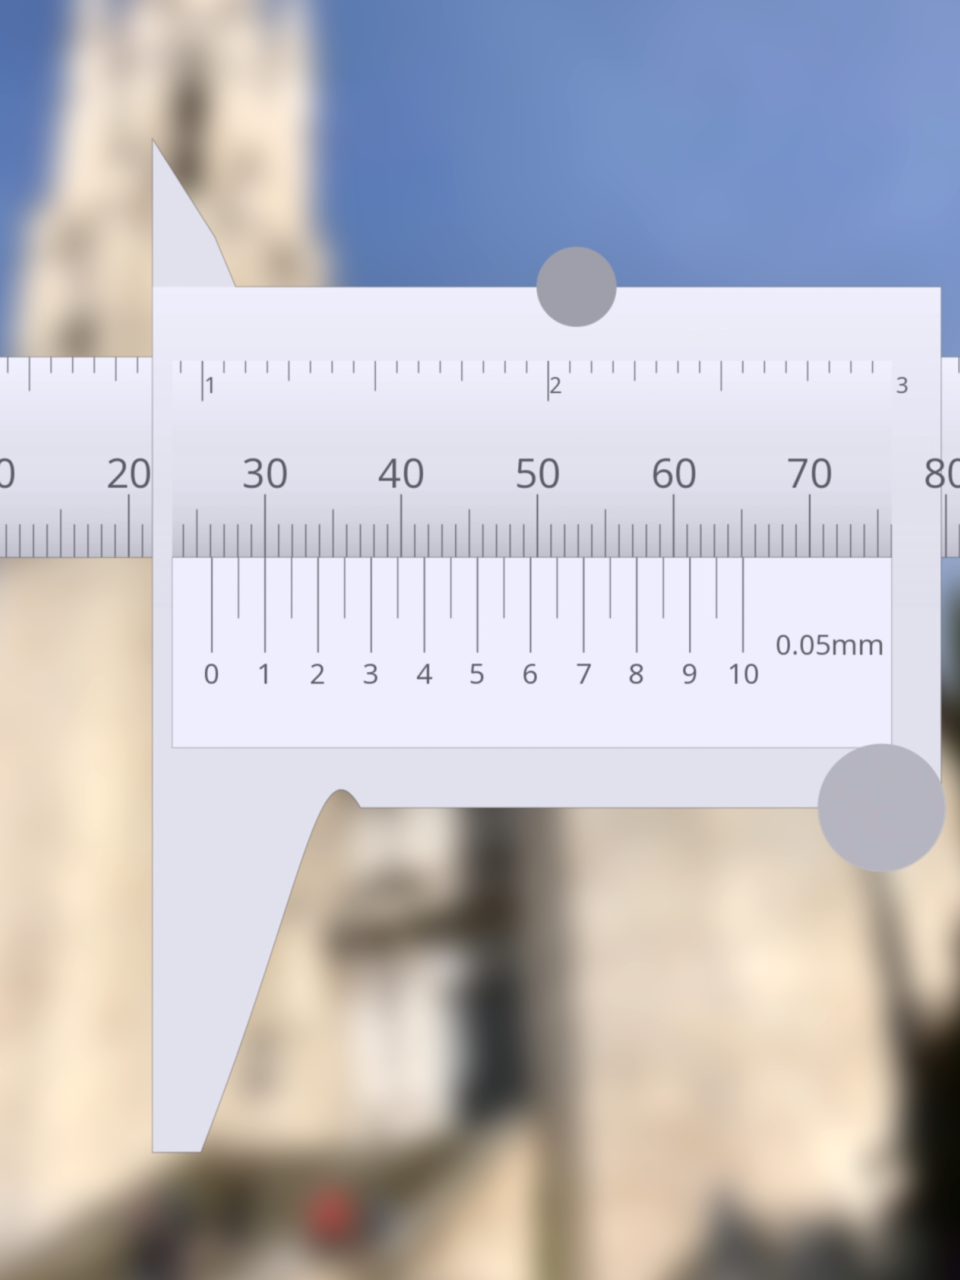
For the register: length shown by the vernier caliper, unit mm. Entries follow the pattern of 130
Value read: 26.1
